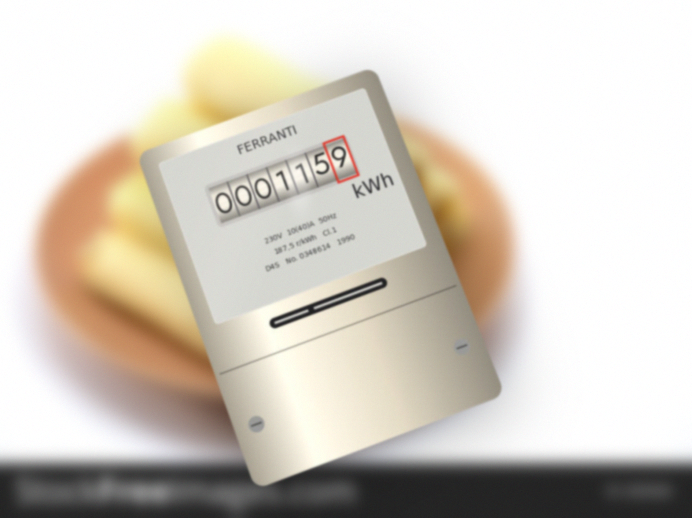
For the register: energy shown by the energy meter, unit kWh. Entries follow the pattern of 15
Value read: 115.9
